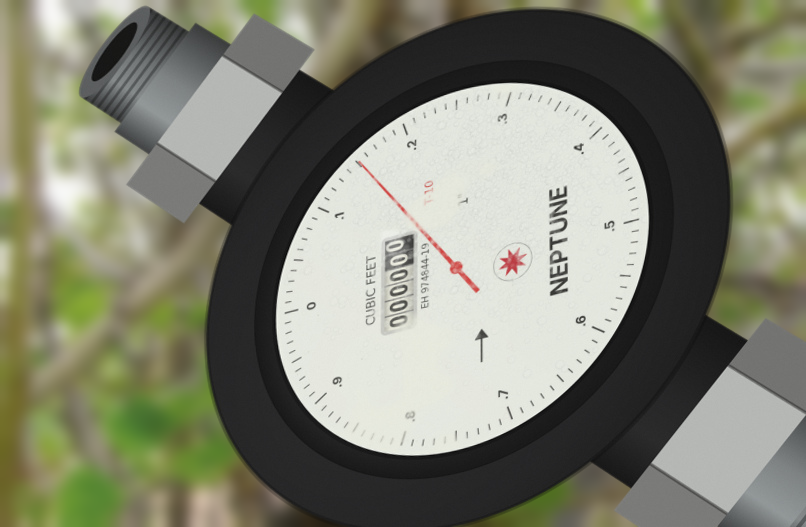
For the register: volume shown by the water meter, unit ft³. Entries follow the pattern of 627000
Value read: 0.15
